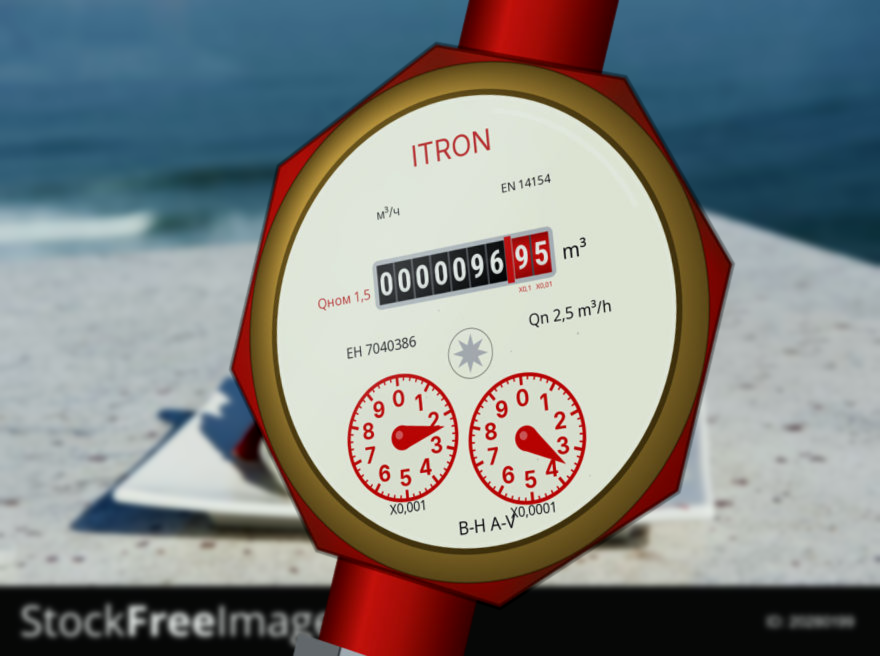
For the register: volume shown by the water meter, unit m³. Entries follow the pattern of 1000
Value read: 96.9523
